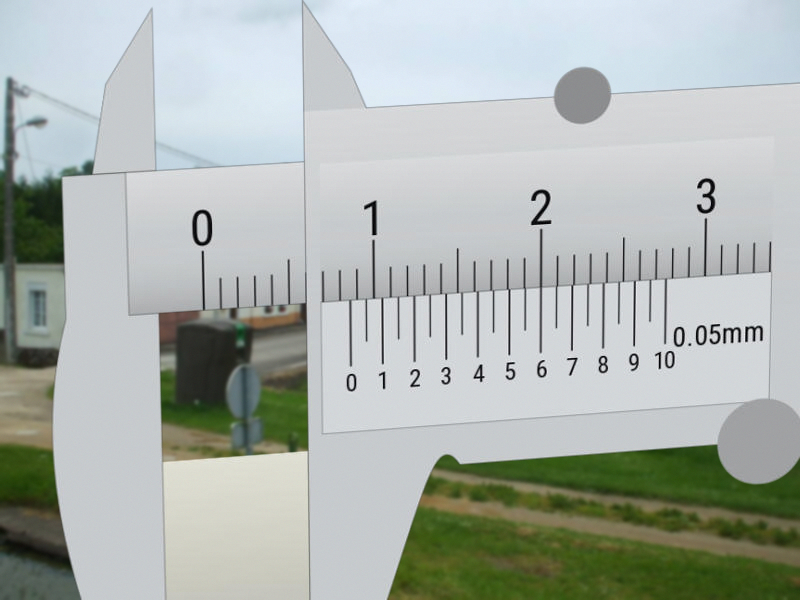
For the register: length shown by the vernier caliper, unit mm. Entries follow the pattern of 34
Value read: 8.6
